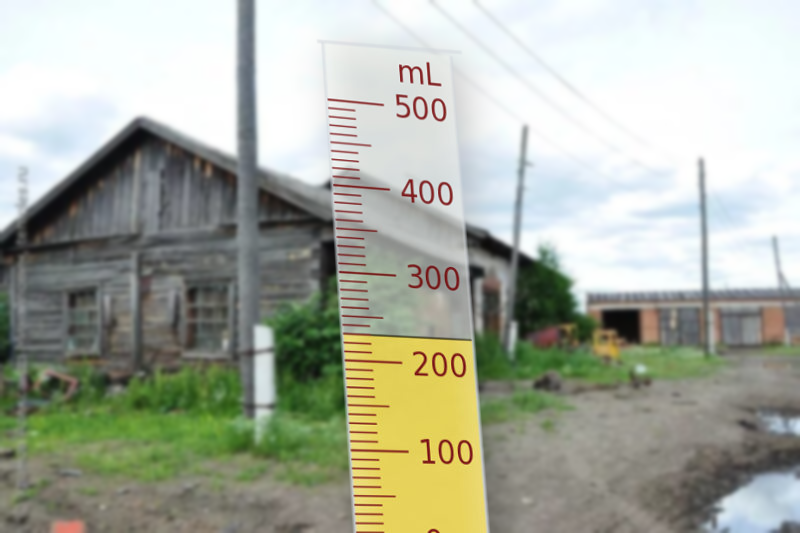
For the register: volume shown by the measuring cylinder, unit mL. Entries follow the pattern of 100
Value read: 230
